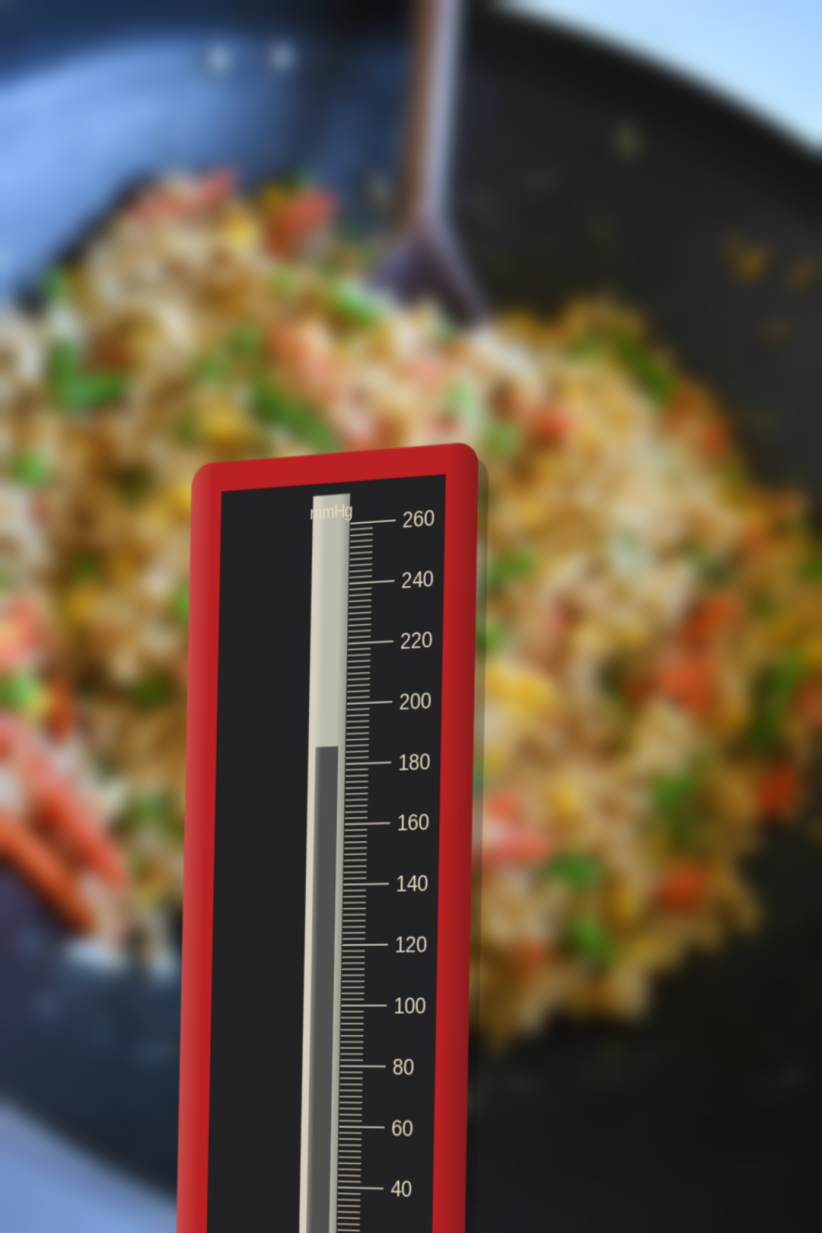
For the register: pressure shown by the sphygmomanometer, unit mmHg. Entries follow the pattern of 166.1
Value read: 186
